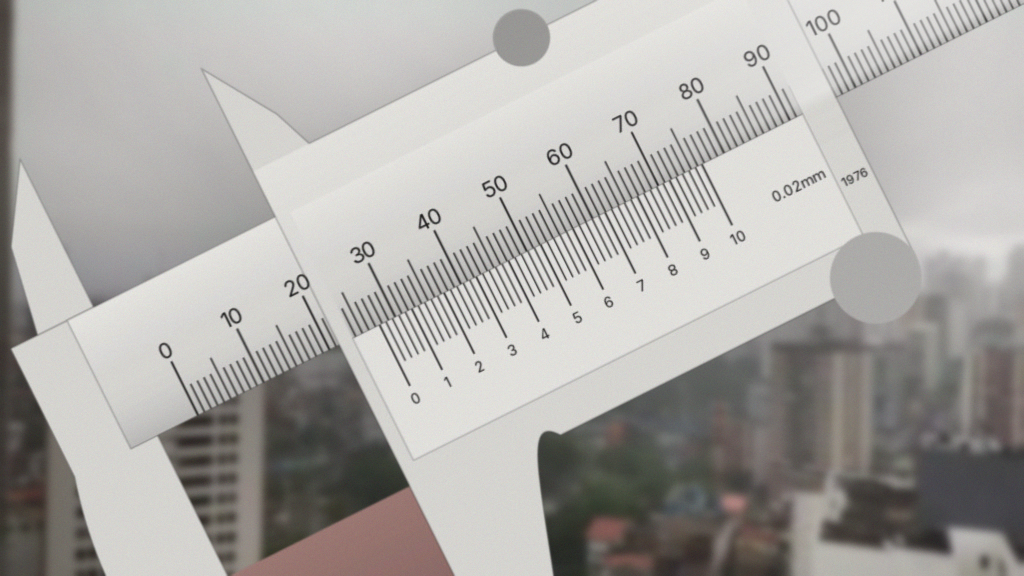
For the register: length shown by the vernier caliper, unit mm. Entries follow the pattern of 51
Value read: 27.6
